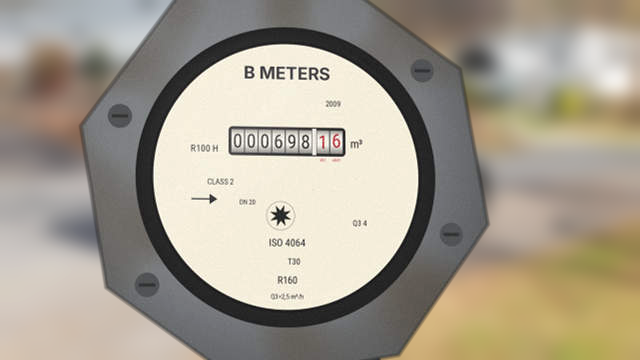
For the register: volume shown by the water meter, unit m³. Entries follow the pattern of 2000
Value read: 698.16
